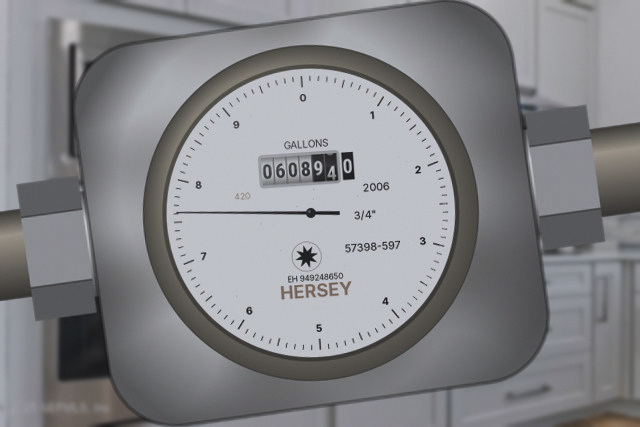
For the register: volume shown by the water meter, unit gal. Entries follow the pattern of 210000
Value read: 608937.6
